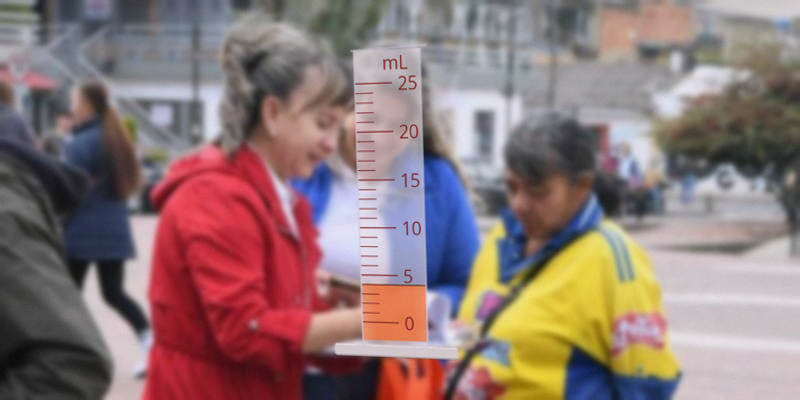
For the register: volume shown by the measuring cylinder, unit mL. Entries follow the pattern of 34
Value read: 4
